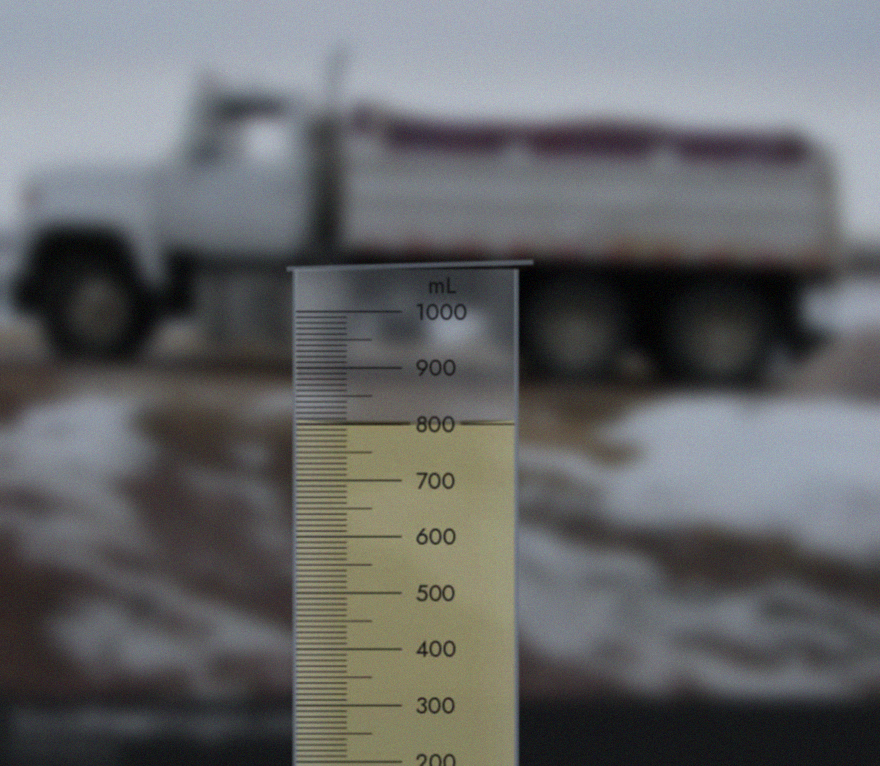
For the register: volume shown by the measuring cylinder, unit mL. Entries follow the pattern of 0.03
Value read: 800
